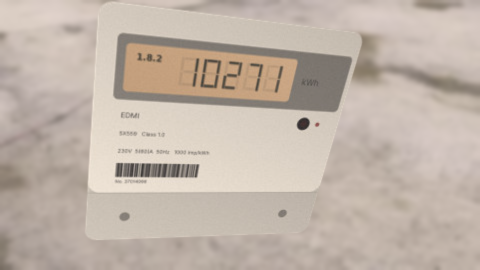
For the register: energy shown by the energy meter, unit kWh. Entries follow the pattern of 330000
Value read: 10271
